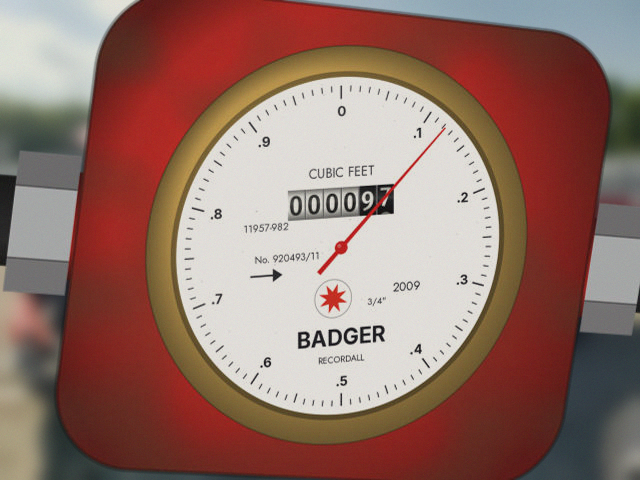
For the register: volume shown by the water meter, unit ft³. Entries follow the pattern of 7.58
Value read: 97.12
